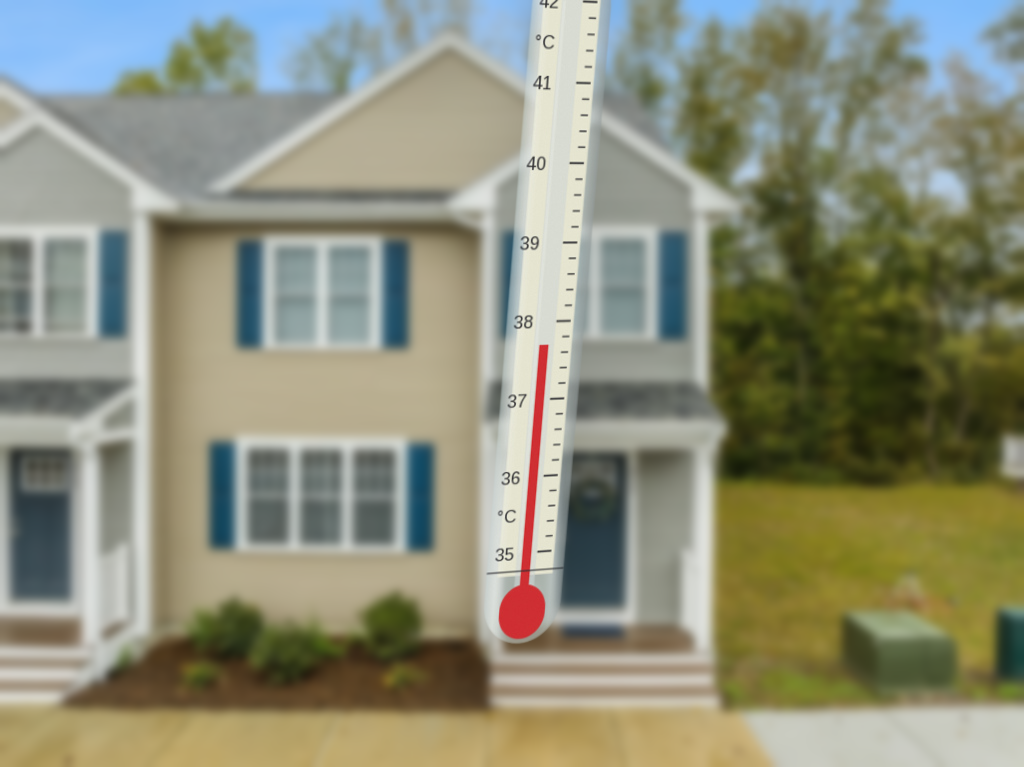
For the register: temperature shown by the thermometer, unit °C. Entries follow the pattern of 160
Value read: 37.7
